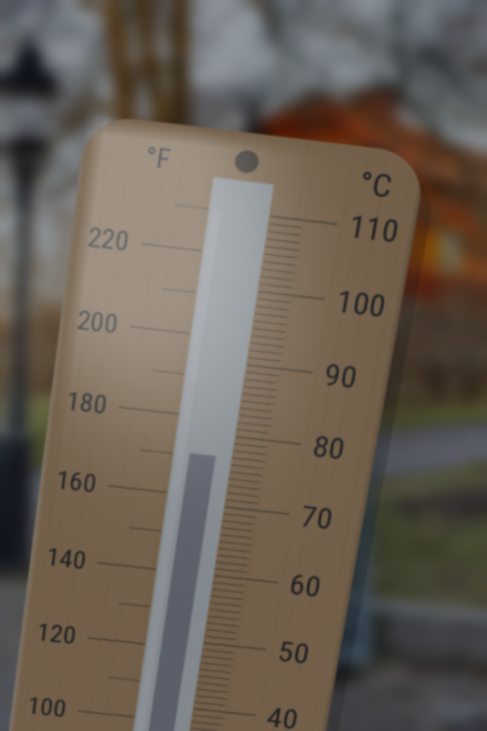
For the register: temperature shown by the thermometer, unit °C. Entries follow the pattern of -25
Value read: 77
